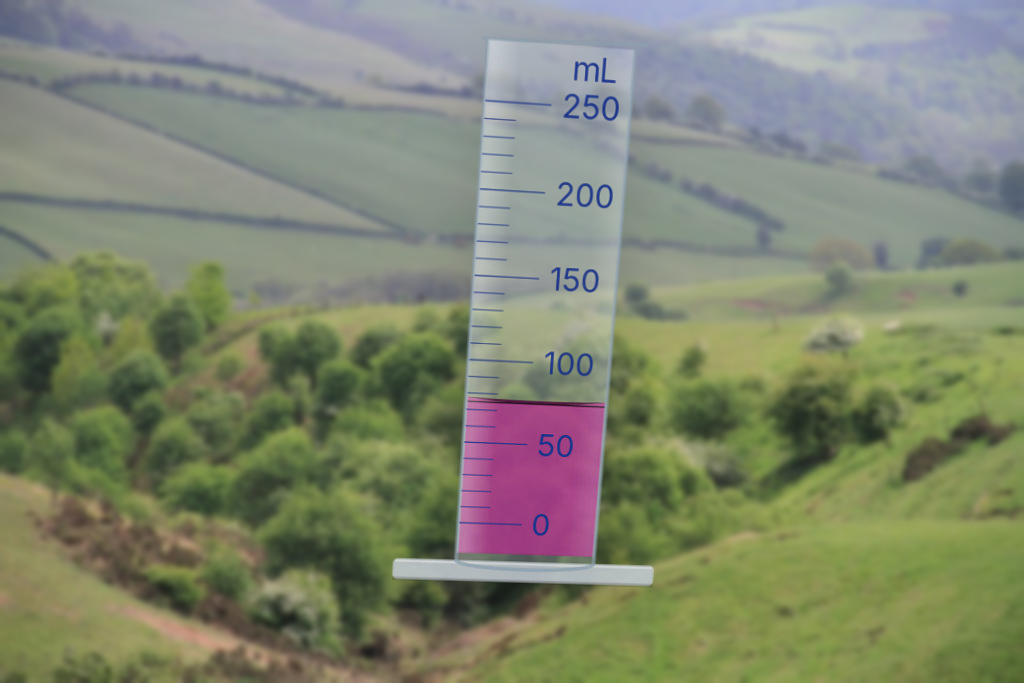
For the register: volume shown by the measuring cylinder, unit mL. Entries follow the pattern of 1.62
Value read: 75
